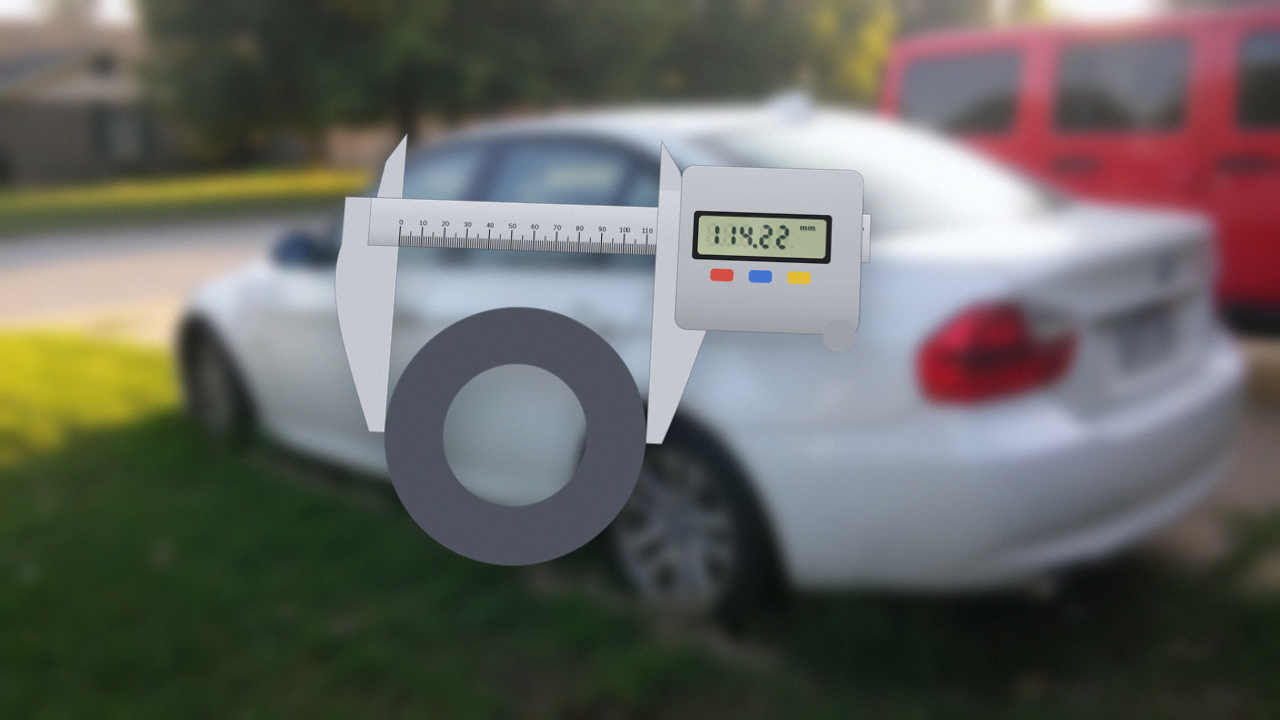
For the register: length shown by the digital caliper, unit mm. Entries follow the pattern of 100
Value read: 114.22
